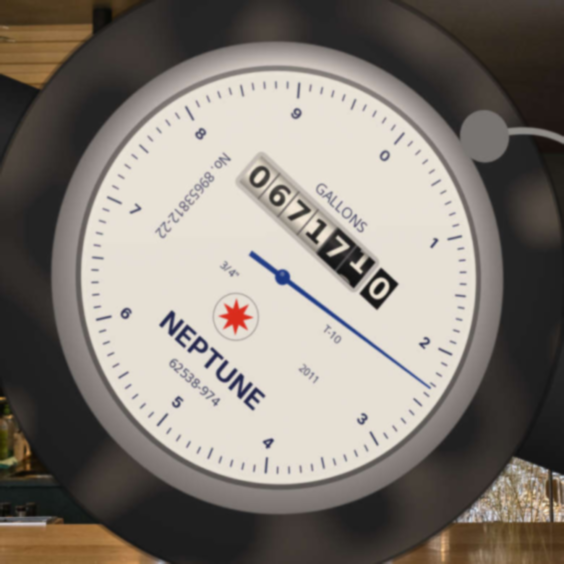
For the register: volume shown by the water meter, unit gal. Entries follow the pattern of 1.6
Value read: 671712.3
